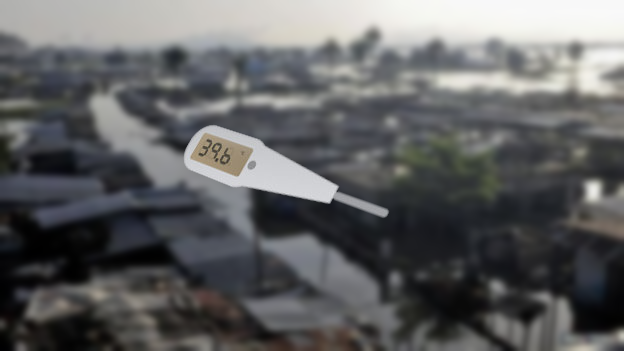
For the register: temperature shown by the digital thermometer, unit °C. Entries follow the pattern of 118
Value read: 39.6
